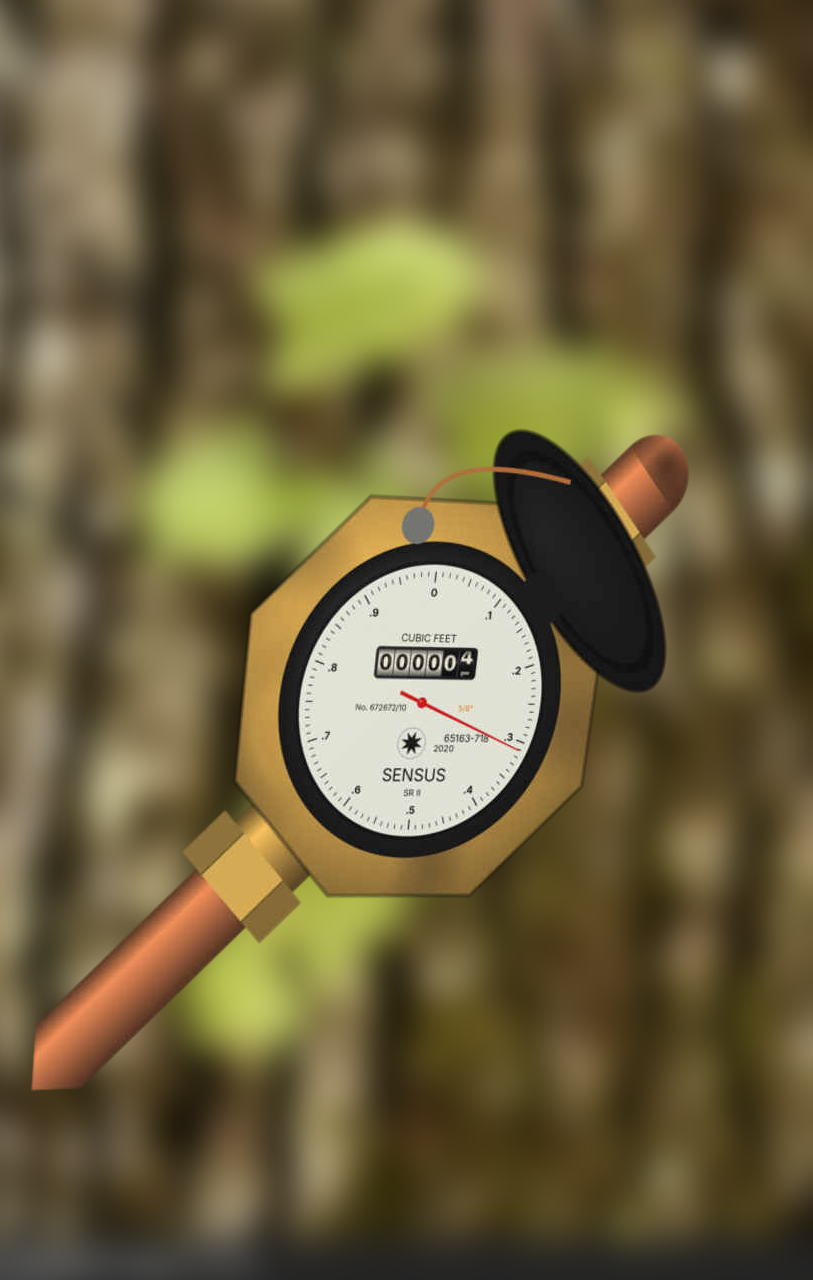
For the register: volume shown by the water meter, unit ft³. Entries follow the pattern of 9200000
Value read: 4.31
